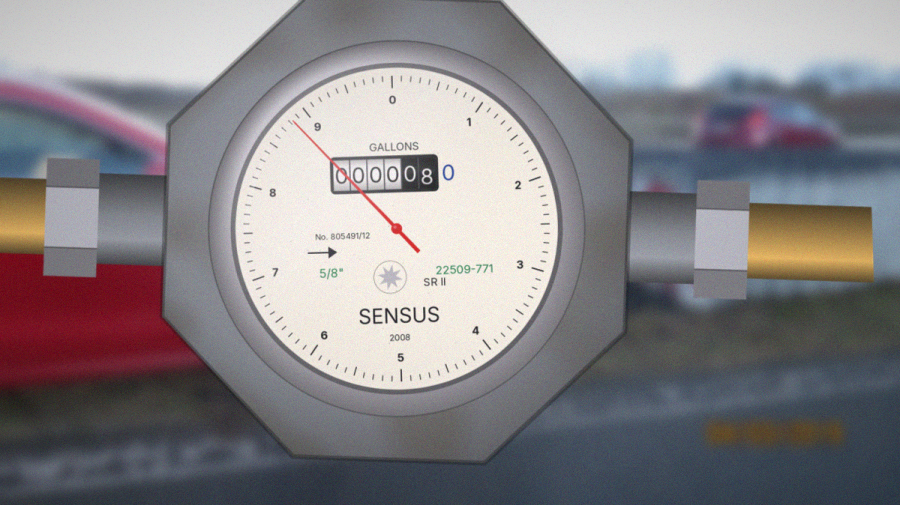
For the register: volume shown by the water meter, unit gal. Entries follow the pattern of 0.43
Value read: 78.8
